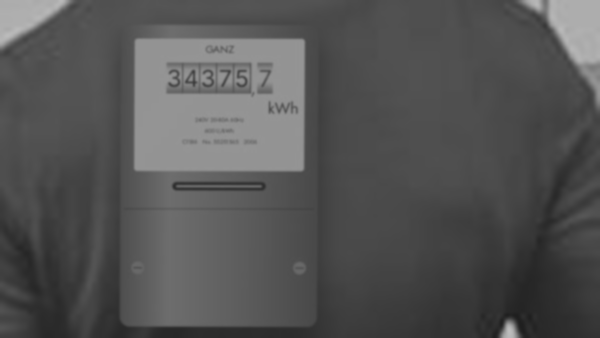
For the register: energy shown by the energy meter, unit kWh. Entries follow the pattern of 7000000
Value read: 34375.7
